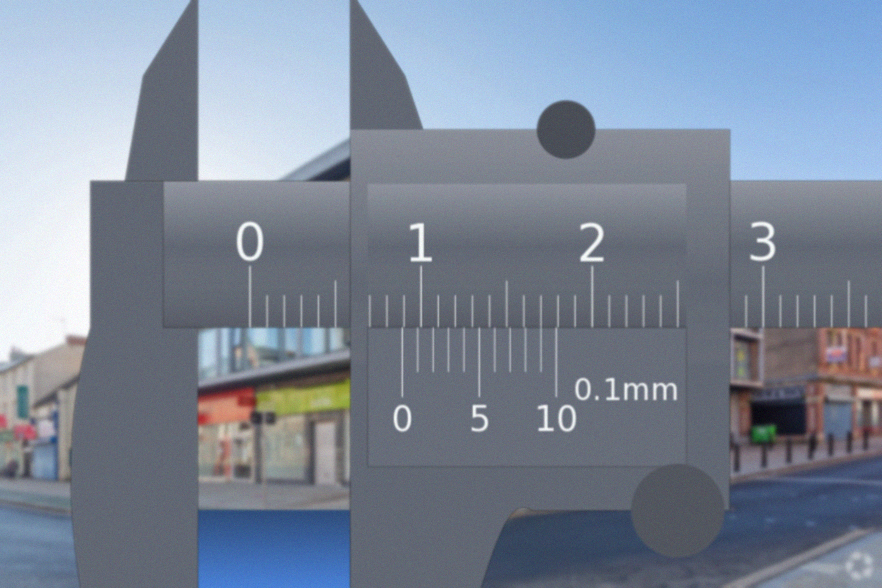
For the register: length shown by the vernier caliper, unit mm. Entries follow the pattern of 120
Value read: 8.9
